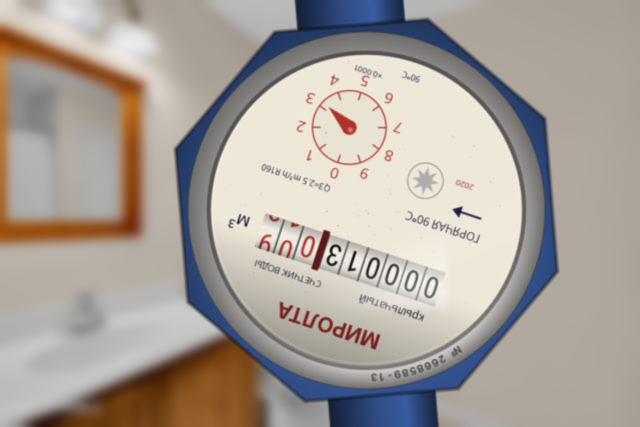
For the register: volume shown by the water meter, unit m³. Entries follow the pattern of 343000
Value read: 13.0093
